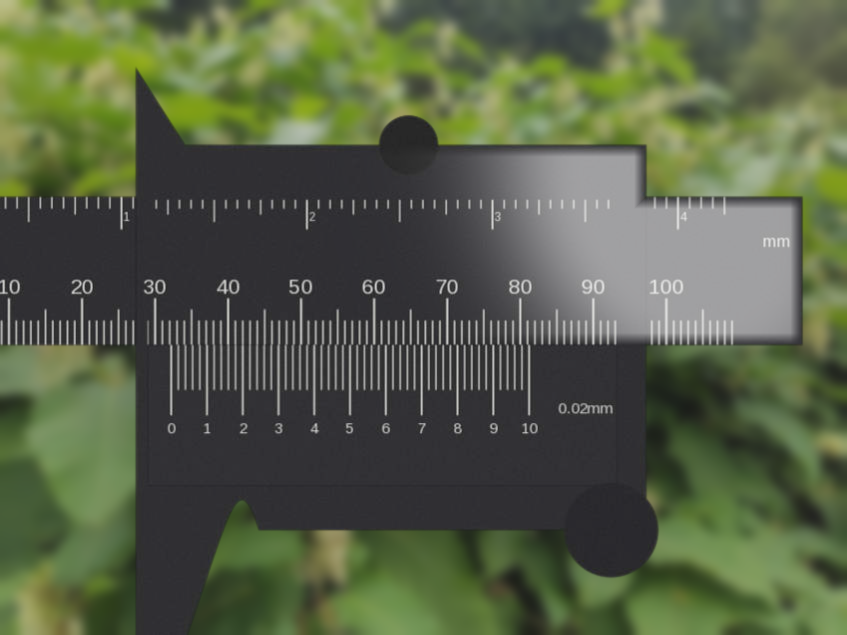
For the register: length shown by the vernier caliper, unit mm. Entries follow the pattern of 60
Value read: 32.2
